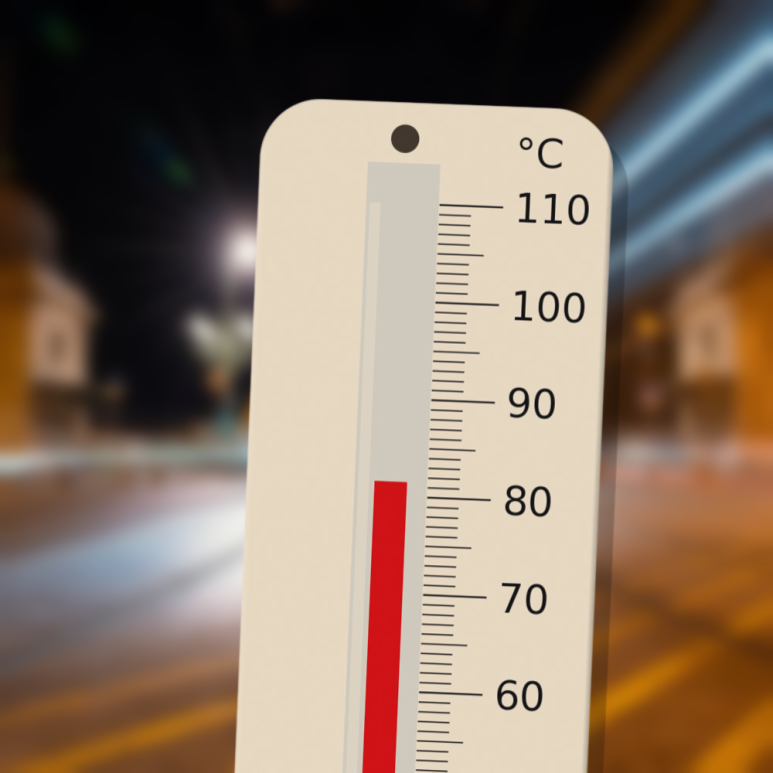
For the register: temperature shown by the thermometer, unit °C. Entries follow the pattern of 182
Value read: 81.5
